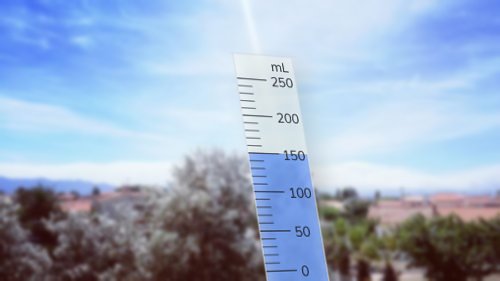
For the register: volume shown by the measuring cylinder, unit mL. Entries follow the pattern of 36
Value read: 150
